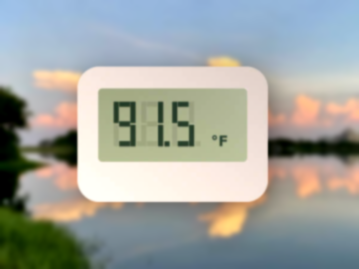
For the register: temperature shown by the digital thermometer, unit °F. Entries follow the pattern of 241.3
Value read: 91.5
